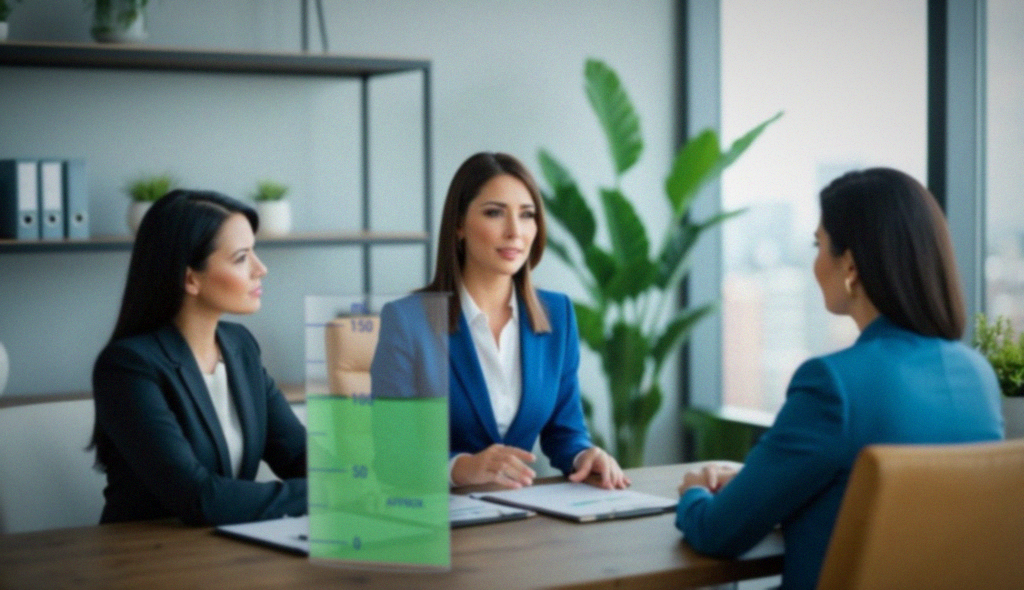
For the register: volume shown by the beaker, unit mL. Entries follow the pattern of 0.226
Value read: 100
